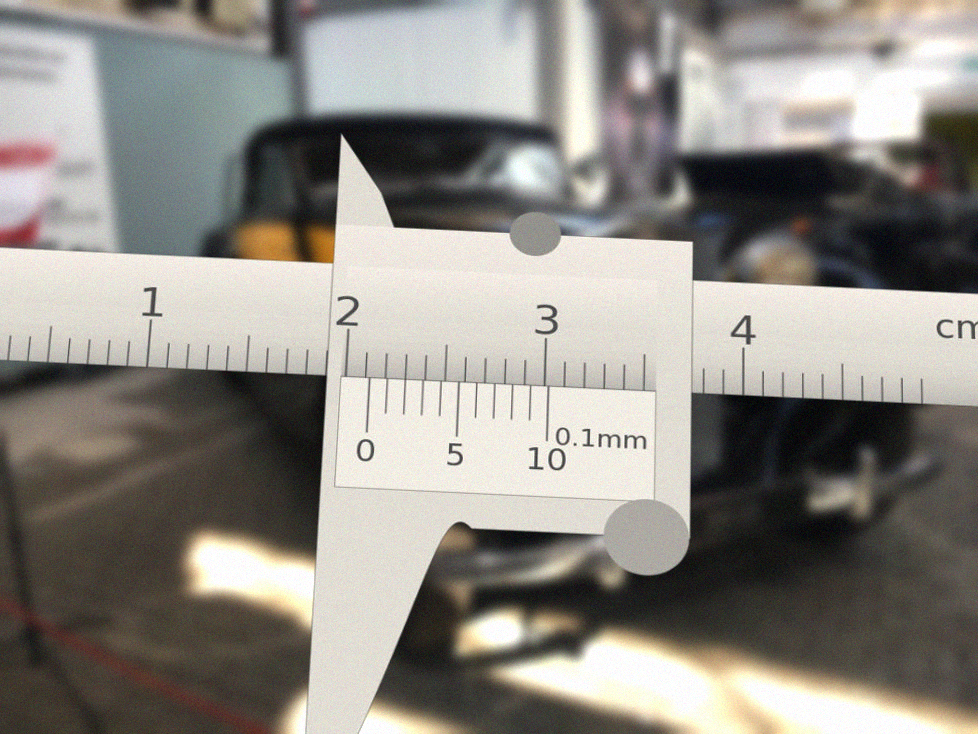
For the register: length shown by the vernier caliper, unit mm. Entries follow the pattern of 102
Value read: 21.2
